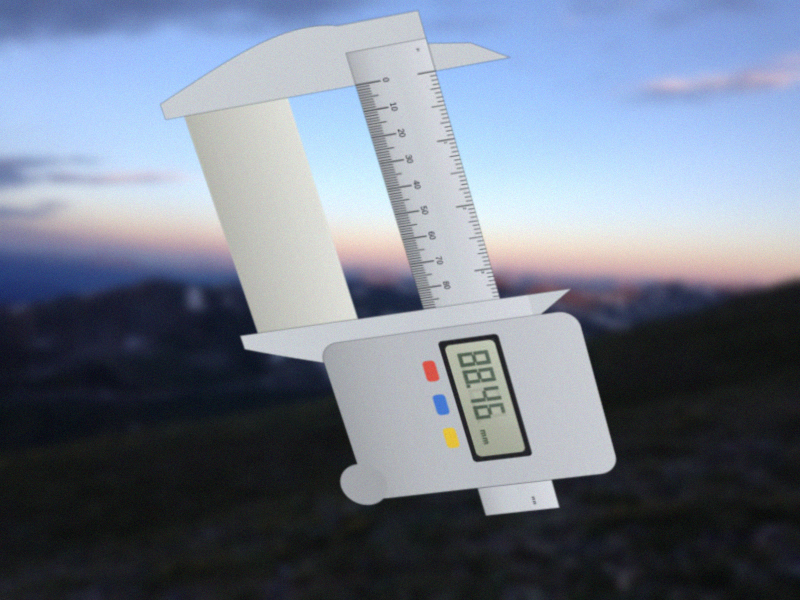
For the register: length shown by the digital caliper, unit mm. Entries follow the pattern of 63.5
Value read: 88.46
